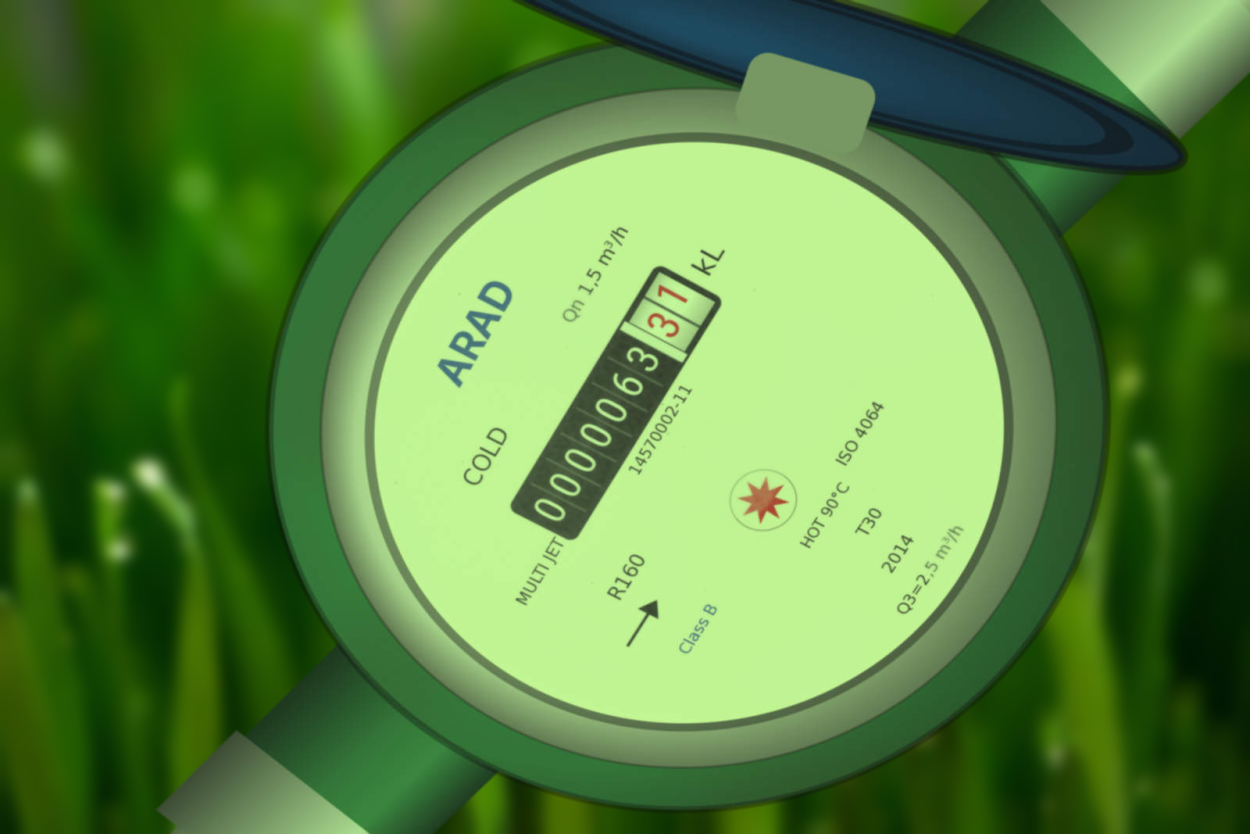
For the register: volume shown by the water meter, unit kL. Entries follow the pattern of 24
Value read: 63.31
